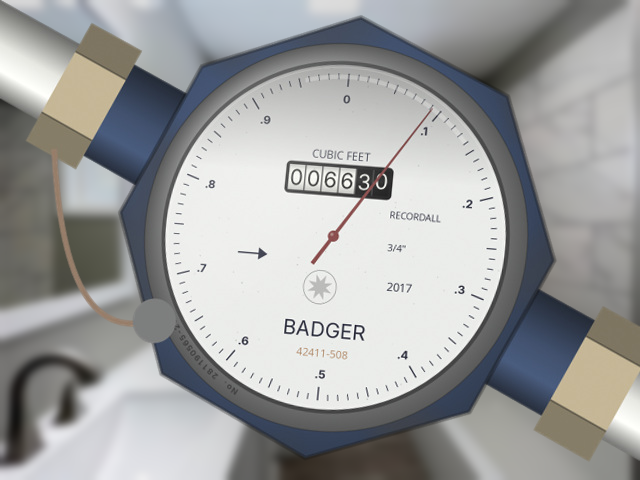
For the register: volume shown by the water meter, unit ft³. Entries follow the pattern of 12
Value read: 6630.09
